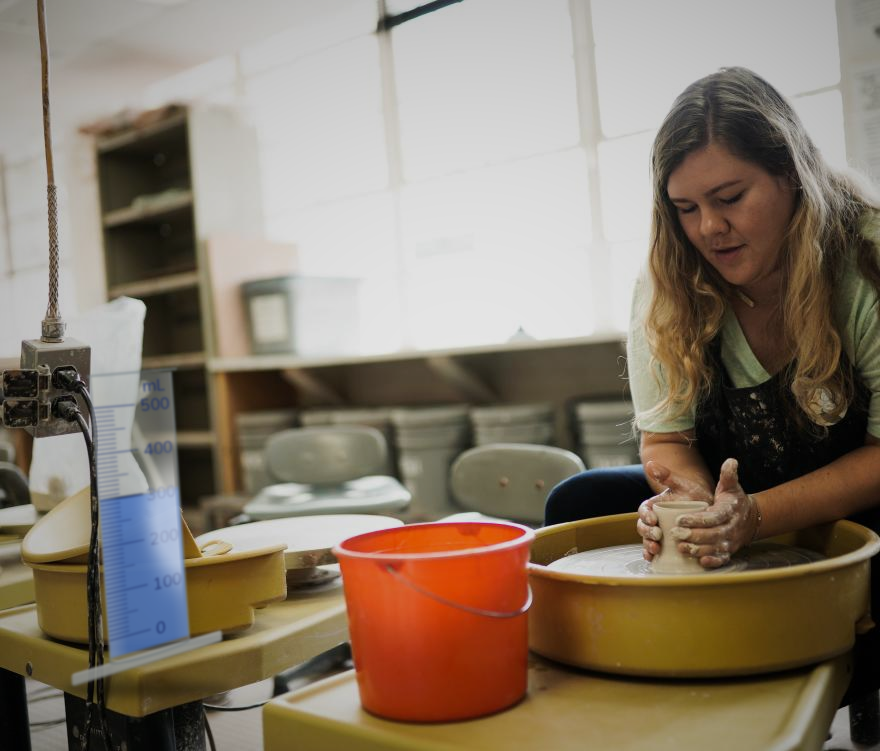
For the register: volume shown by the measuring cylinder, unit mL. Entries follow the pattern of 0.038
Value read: 300
